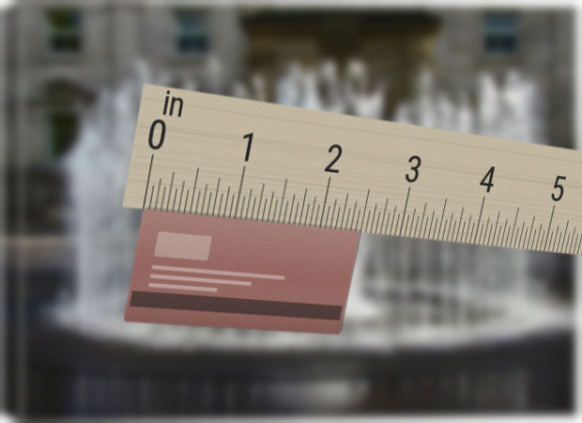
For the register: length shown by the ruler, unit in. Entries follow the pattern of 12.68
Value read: 2.5
